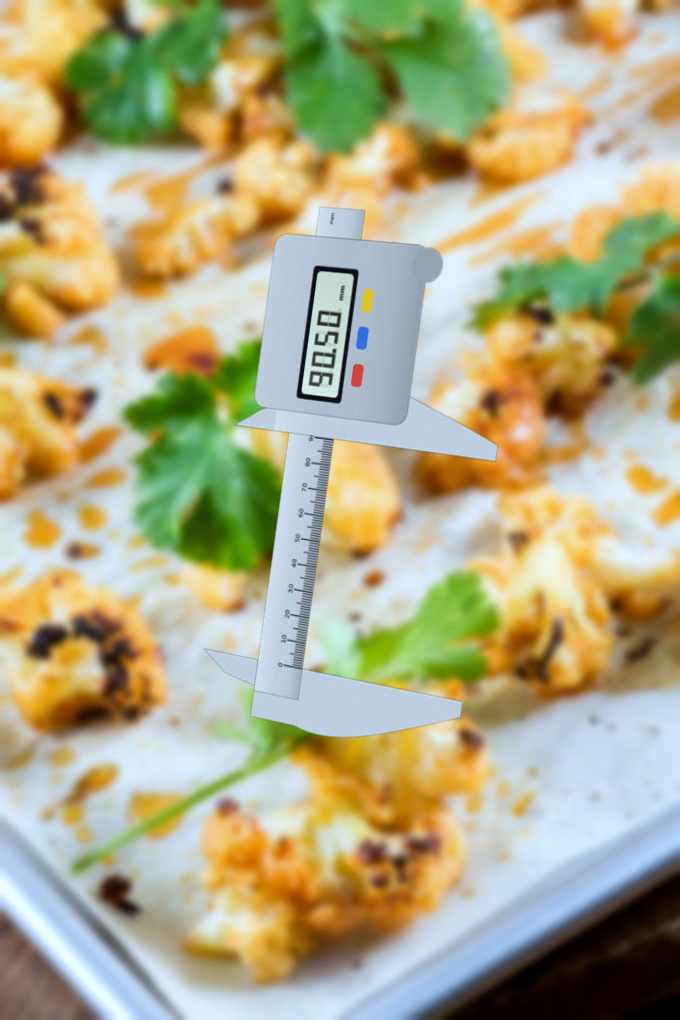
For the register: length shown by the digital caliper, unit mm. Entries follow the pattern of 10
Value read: 90.50
